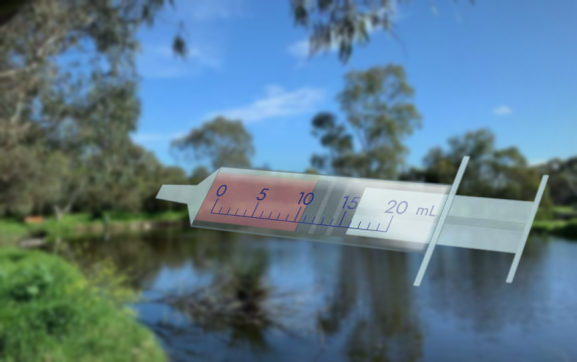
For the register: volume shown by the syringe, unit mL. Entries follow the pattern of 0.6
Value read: 10.5
